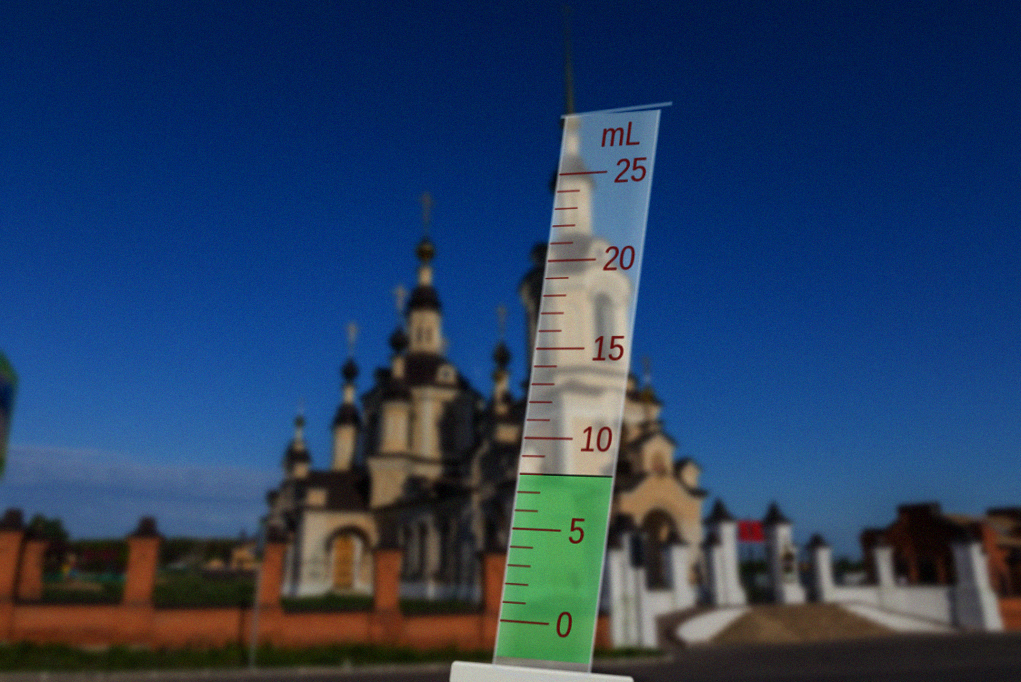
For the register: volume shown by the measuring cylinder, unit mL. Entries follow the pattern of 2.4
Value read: 8
